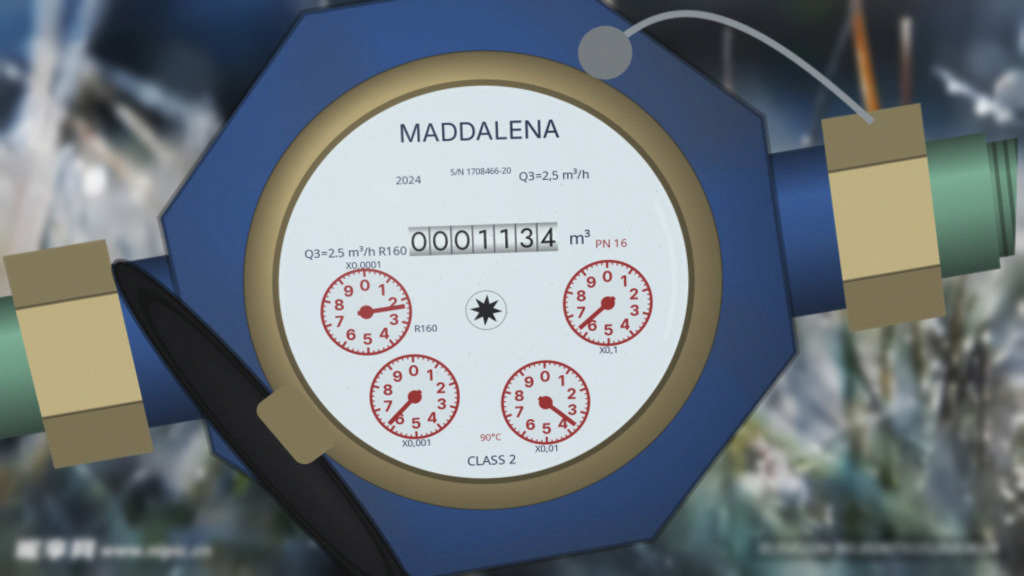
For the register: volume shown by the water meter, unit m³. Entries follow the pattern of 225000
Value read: 1134.6362
